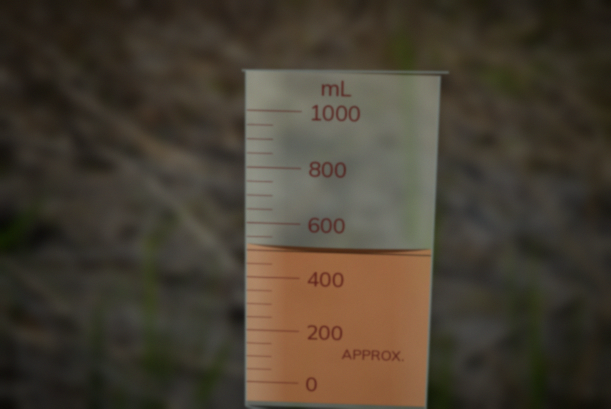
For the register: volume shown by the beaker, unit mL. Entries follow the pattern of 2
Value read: 500
